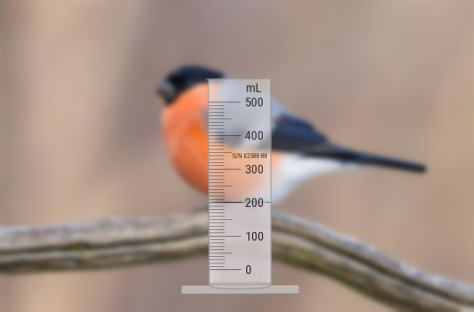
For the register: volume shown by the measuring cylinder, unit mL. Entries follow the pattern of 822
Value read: 200
